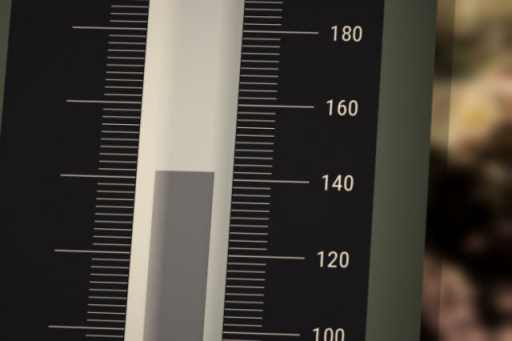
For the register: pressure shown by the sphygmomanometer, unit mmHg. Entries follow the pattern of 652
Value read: 142
